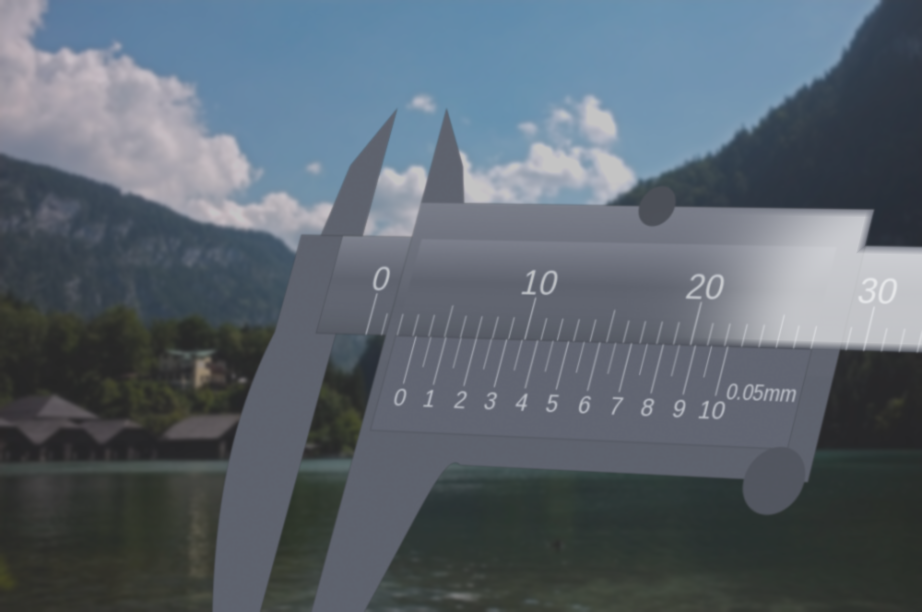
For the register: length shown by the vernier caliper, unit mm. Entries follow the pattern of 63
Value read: 3.2
